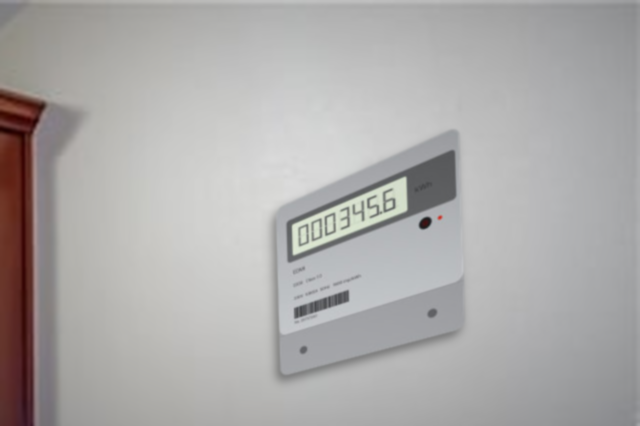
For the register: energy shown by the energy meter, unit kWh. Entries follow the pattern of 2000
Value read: 345.6
